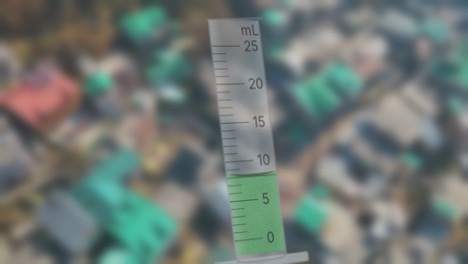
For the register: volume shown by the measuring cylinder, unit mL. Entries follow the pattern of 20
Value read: 8
